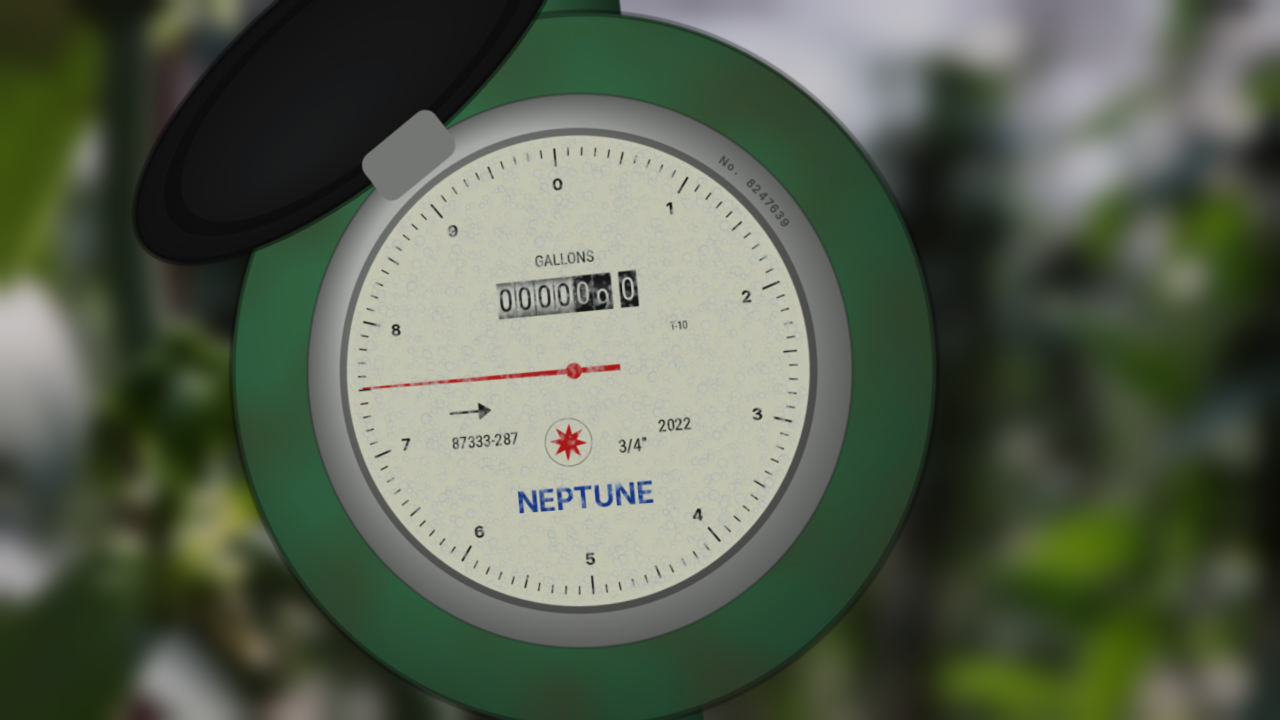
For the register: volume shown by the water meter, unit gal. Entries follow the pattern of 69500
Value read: 87.5
